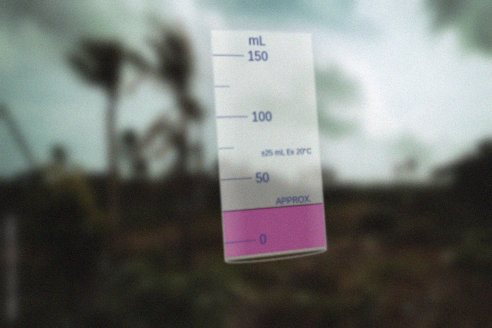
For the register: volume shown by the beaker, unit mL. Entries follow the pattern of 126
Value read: 25
